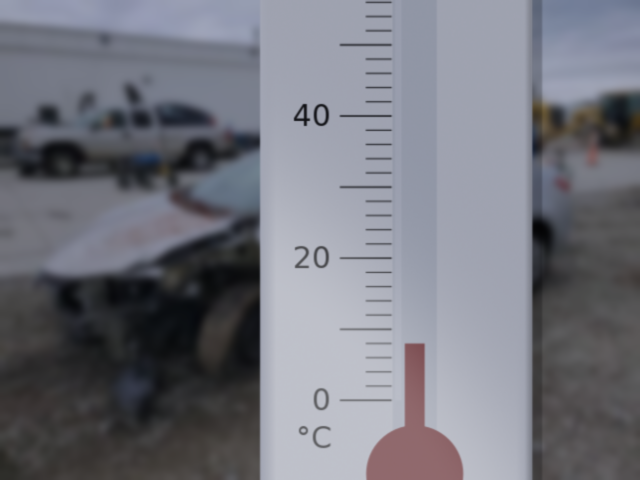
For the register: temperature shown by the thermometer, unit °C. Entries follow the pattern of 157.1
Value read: 8
